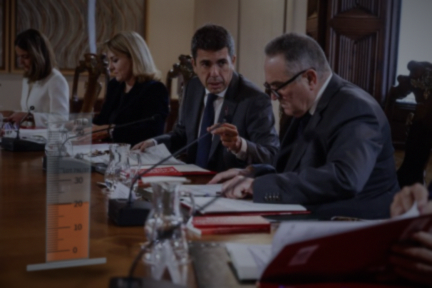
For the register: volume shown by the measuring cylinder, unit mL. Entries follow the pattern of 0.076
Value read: 20
